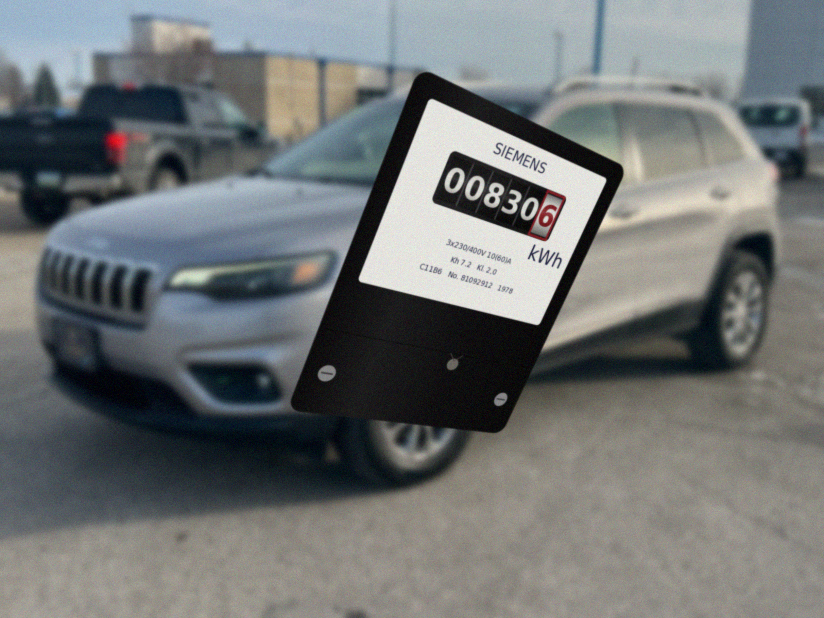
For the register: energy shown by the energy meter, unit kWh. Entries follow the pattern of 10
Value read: 830.6
